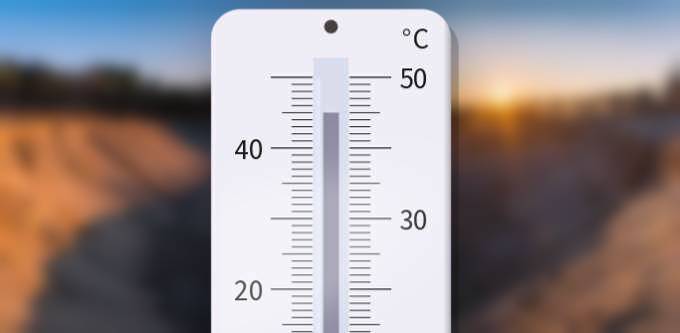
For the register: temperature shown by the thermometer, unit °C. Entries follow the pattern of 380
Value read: 45
